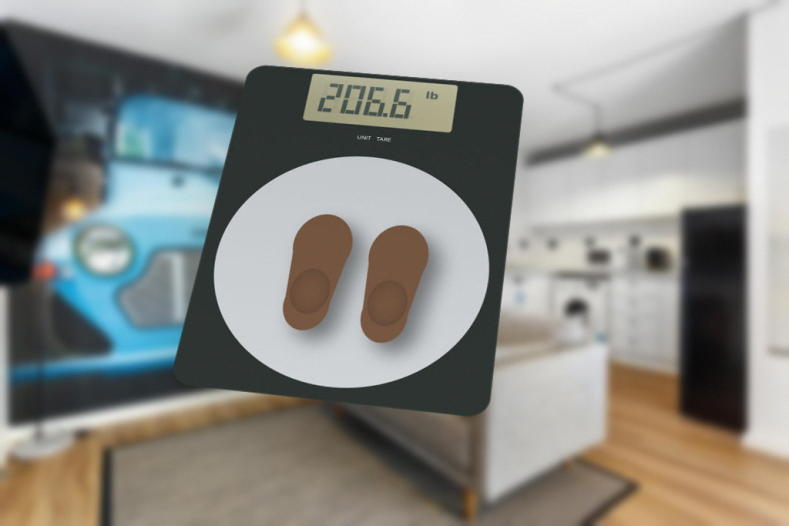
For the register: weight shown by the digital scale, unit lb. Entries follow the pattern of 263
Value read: 206.6
